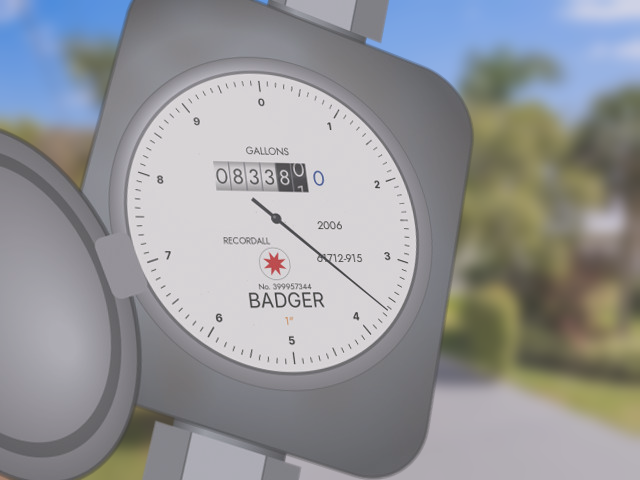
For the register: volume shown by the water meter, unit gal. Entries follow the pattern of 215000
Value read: 833803.6
